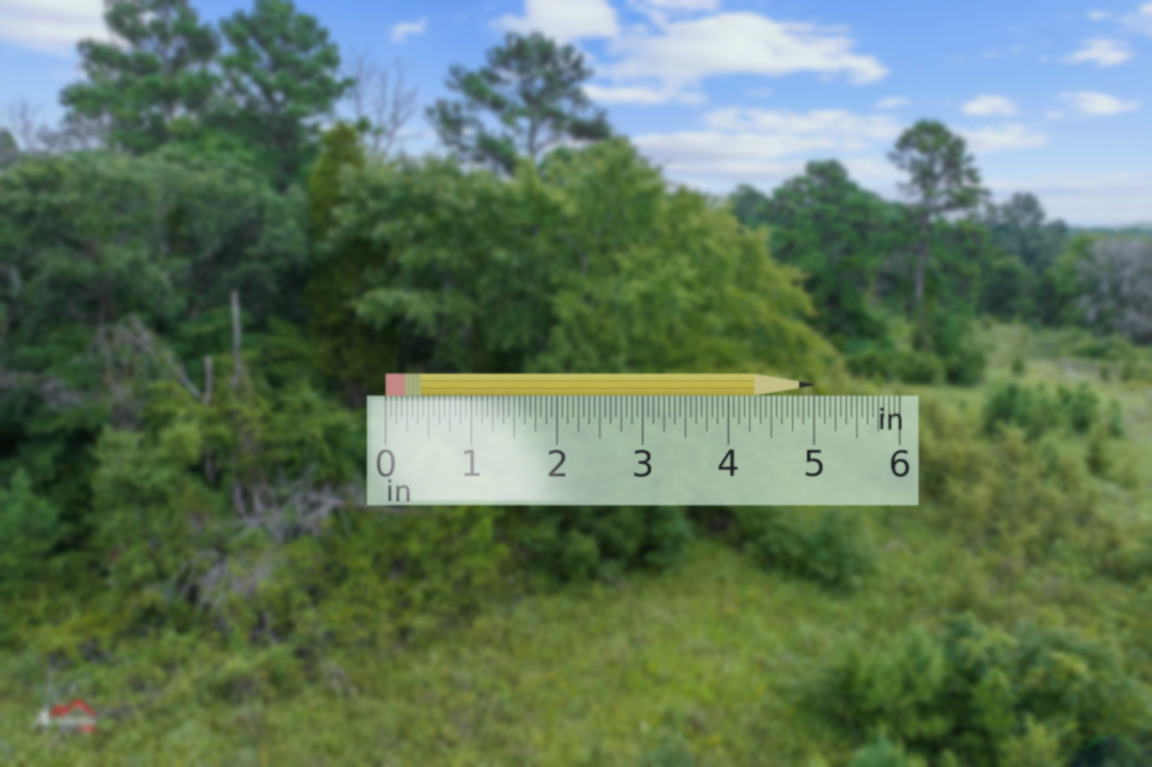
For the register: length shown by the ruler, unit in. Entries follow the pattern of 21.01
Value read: 5
